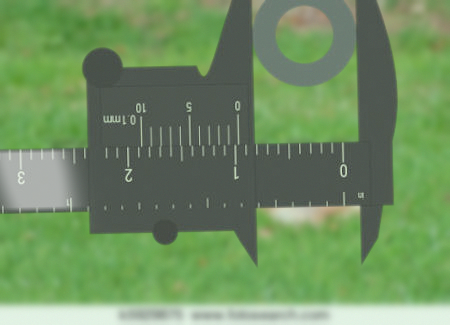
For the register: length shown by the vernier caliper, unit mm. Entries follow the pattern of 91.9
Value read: 9.7
